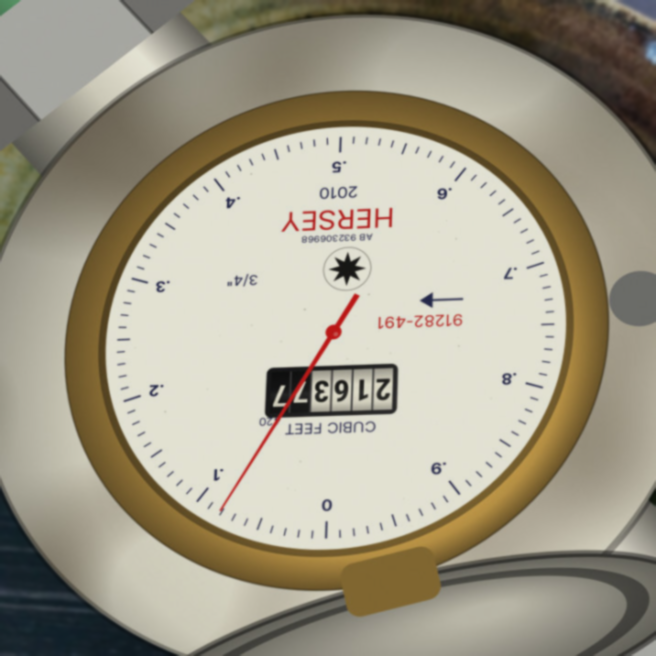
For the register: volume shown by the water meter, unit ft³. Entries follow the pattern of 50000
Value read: 216377.08
